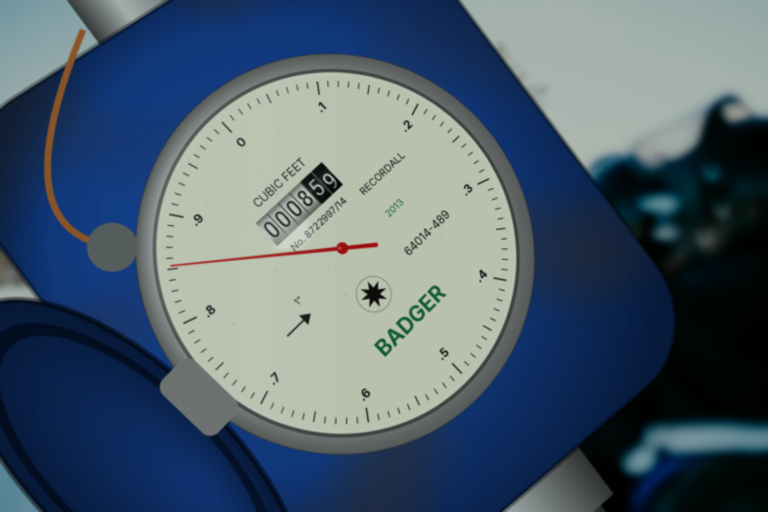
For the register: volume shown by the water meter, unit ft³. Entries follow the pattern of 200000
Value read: 858.85
